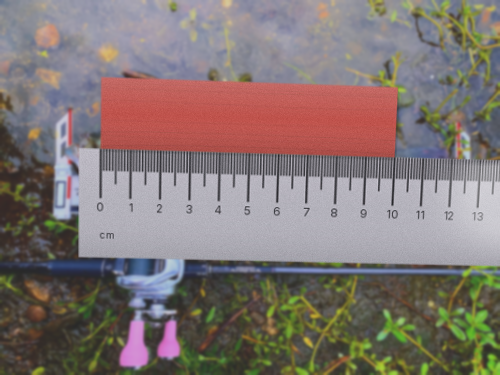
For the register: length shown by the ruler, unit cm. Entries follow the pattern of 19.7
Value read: 10
